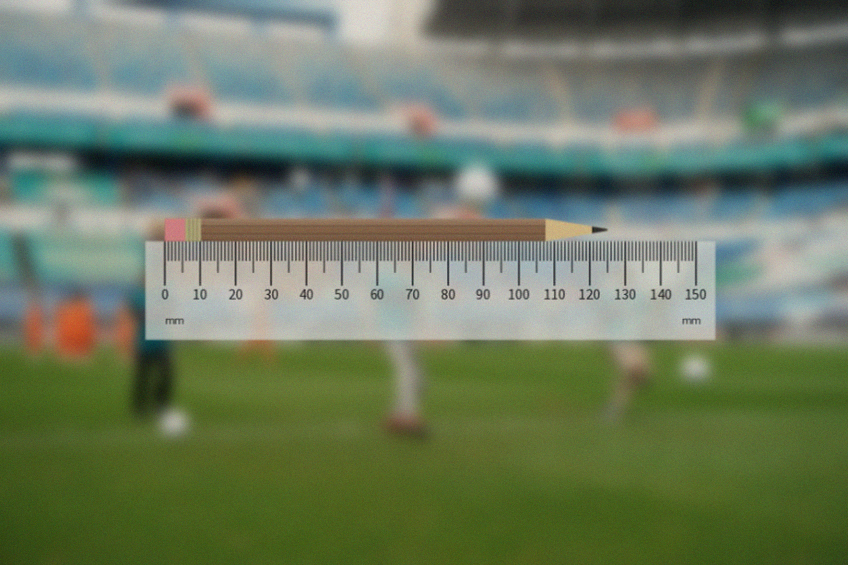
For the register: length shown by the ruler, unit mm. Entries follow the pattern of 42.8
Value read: 125
